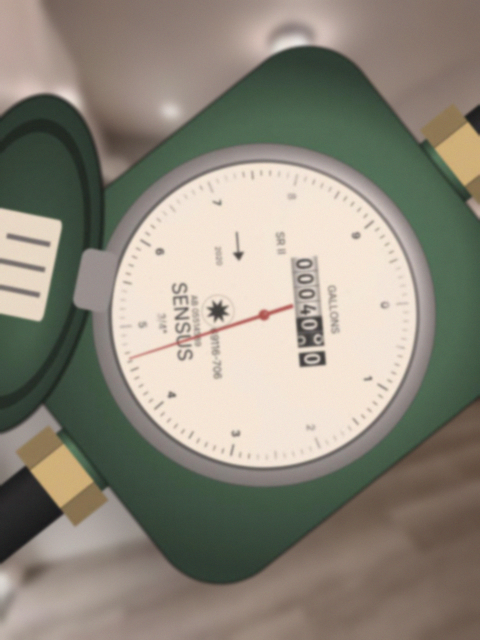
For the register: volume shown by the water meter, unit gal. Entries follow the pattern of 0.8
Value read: 4084.6
